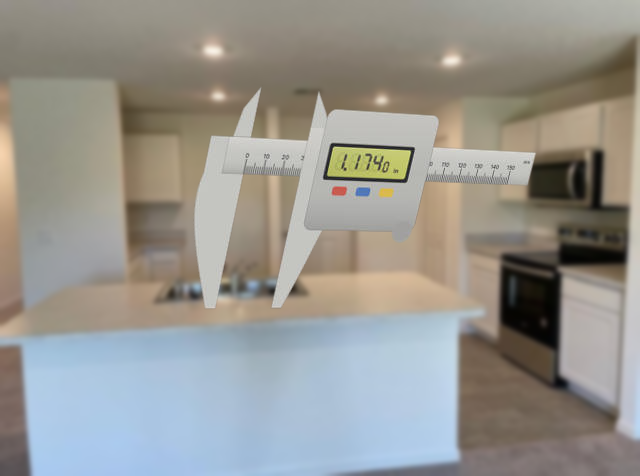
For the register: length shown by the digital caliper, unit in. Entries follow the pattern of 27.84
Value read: 1.1740
